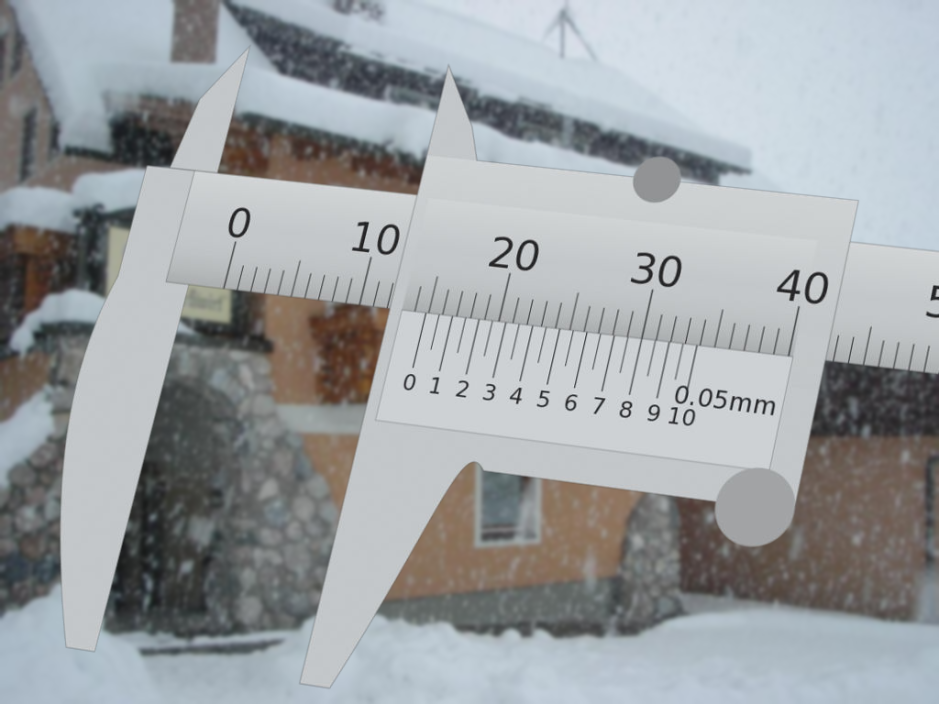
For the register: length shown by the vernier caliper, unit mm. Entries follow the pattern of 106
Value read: 14.8
